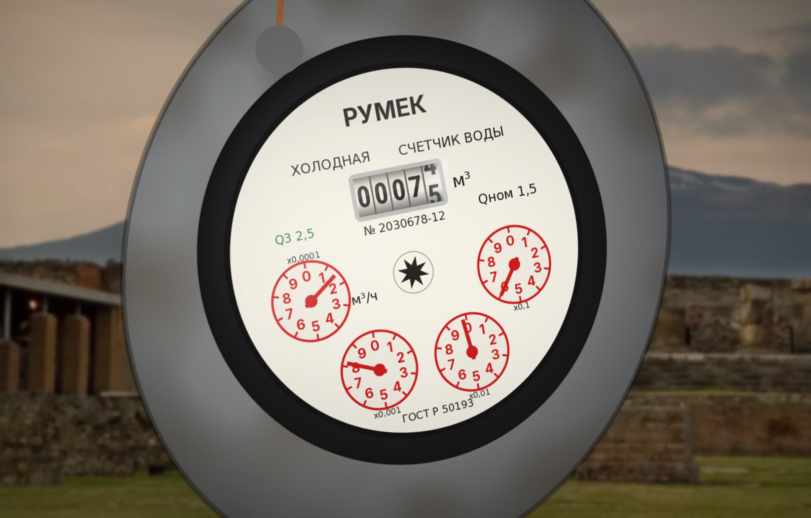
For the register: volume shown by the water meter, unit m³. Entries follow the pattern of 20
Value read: 74.5981
